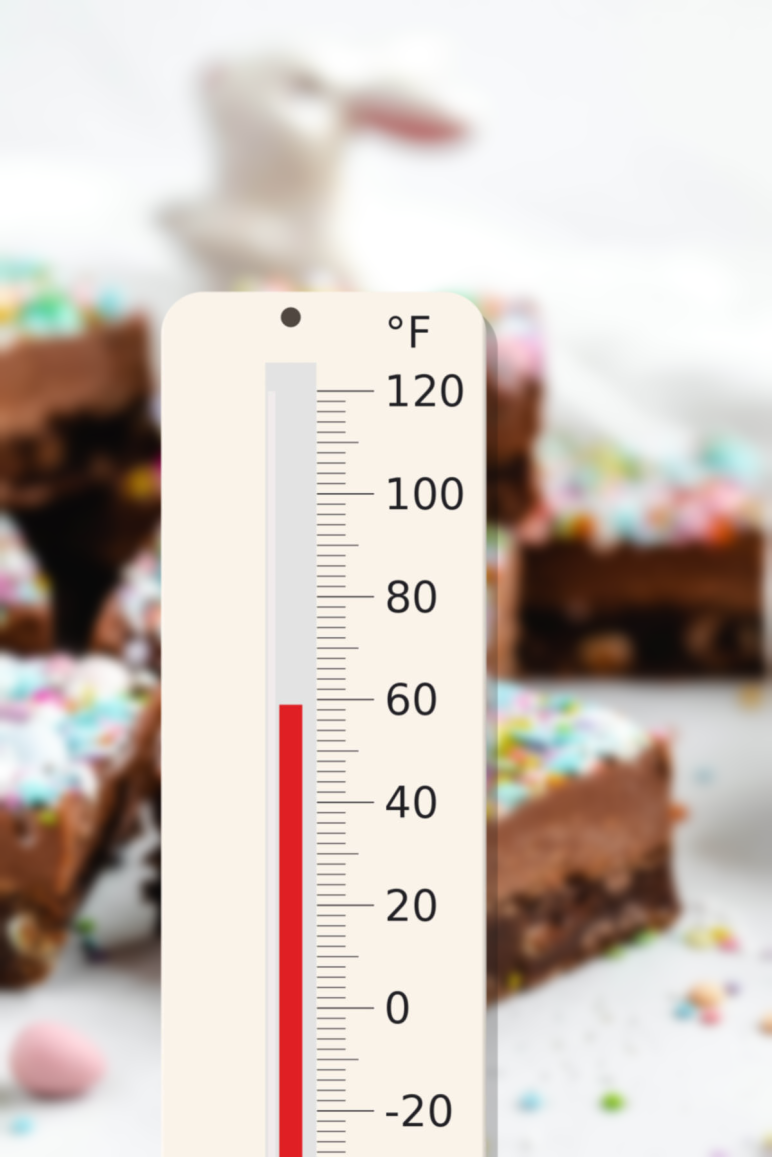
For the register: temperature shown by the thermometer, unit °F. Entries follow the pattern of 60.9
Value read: 59
